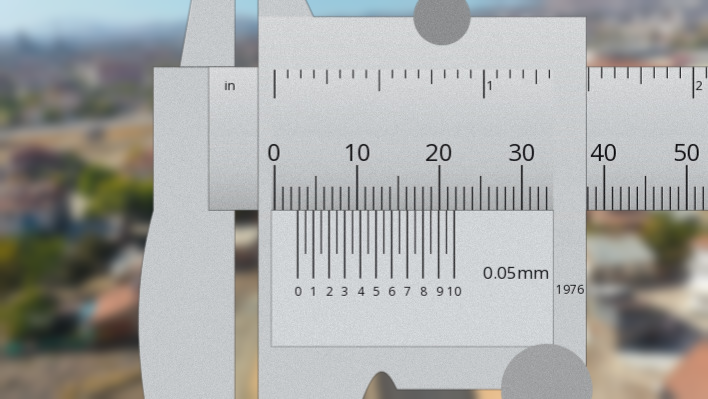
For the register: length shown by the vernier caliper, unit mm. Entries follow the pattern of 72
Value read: 2.8
